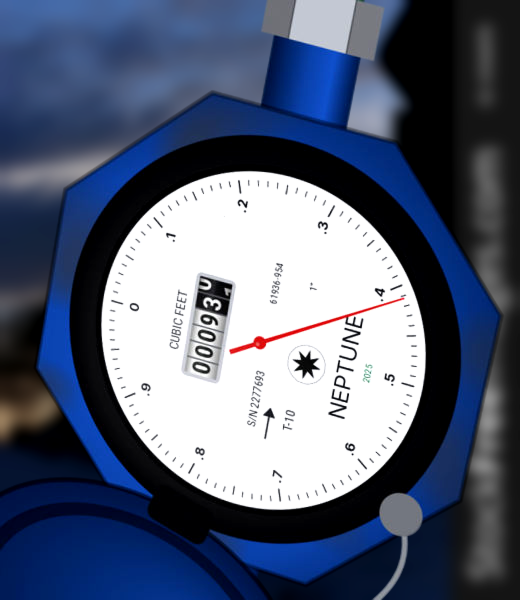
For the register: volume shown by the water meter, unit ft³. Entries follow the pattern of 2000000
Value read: 930.41
